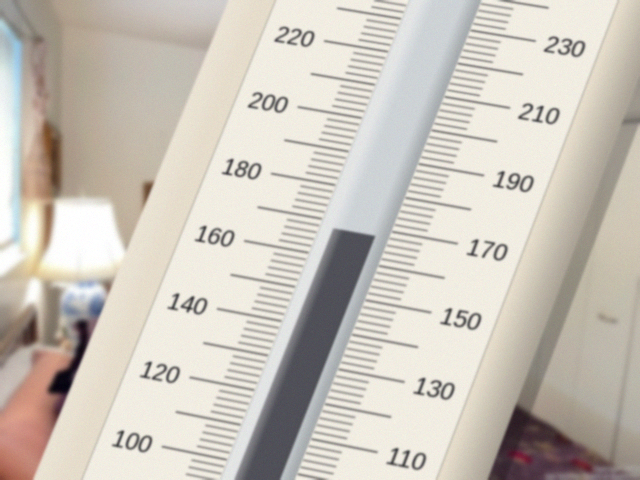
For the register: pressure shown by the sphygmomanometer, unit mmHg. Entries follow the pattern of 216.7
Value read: 168
